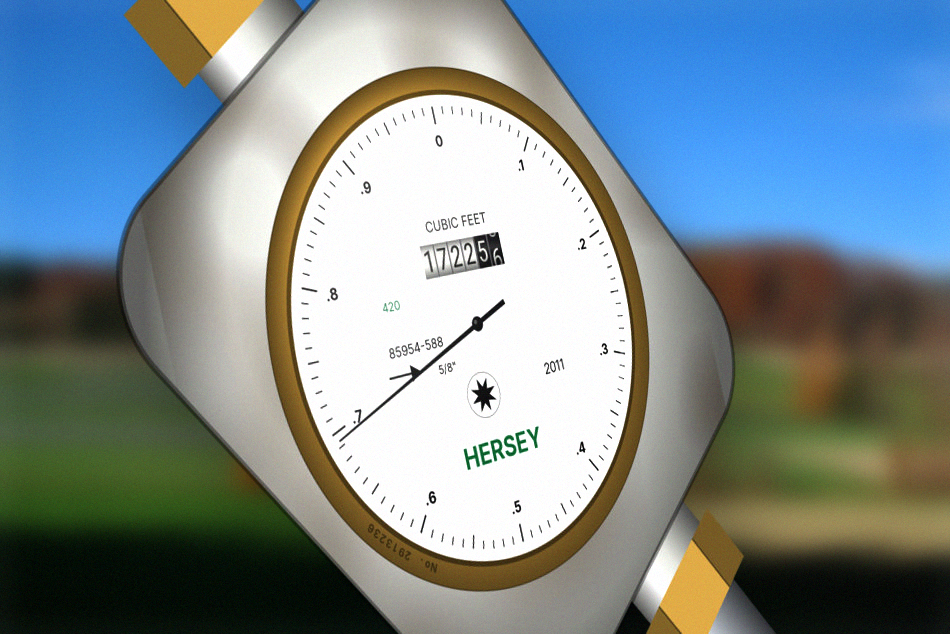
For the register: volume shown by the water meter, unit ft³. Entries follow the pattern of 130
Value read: 172255.69
